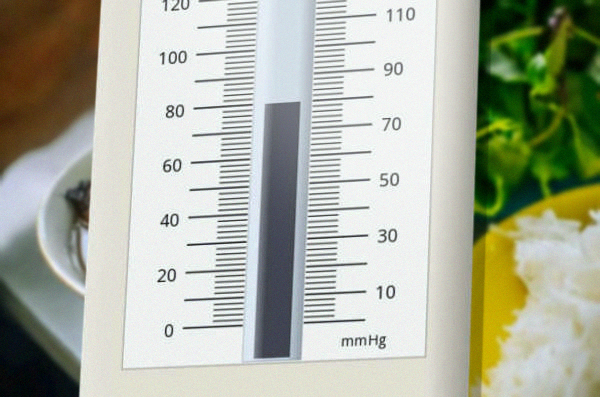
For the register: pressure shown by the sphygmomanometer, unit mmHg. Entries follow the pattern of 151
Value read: 80
